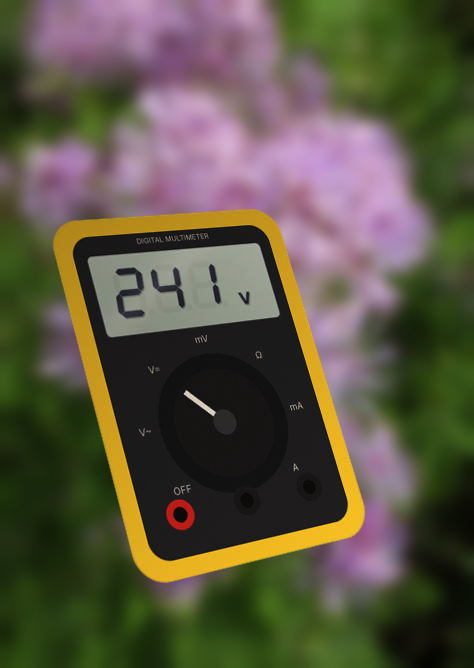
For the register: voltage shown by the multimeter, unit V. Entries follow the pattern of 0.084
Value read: 241
